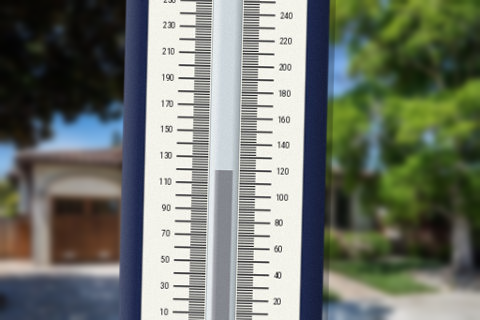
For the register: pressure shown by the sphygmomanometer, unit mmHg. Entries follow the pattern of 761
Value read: 120
